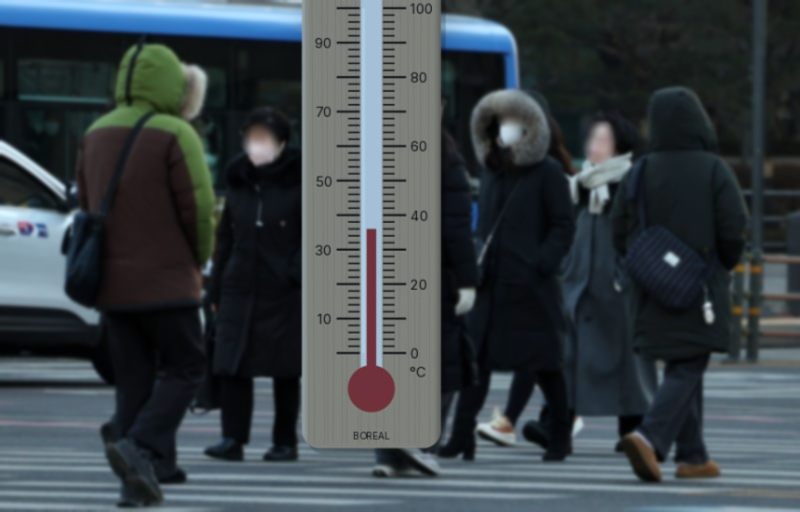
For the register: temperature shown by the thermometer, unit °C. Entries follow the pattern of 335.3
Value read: 36
